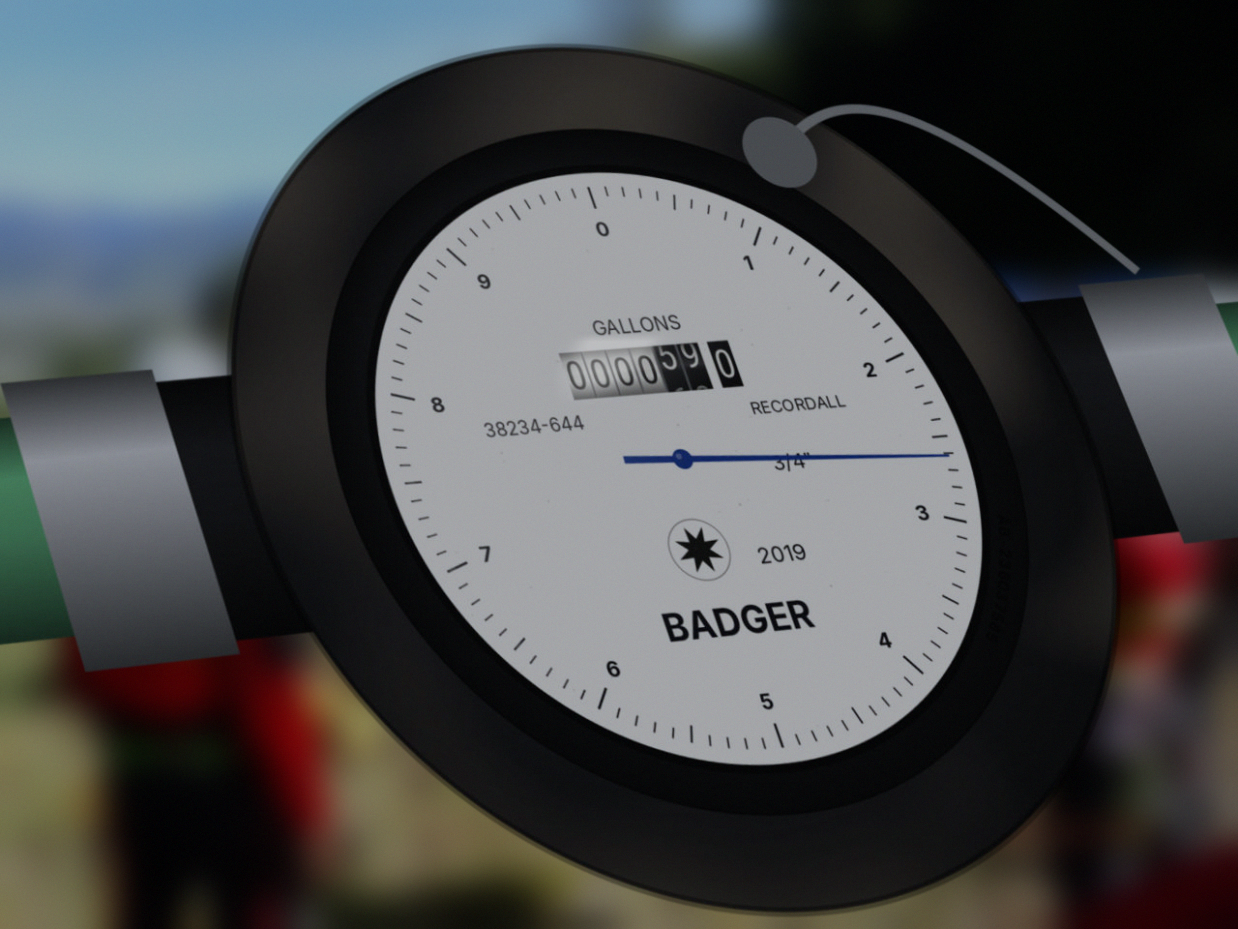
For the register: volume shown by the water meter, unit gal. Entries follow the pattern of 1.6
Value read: 592.6
